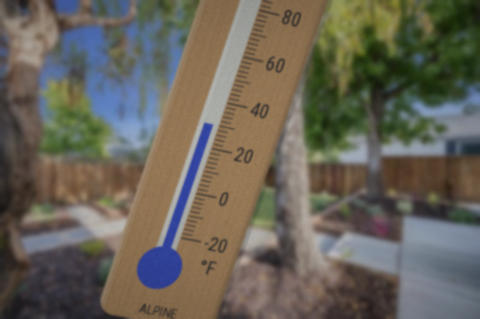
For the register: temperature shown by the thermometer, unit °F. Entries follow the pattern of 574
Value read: 30
